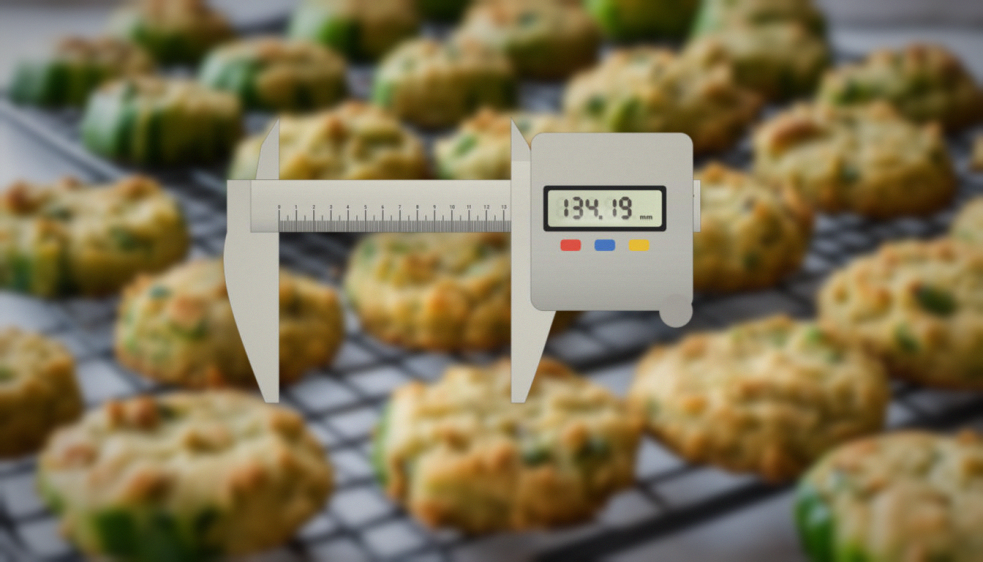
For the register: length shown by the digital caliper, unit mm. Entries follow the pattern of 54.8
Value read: 134.19
